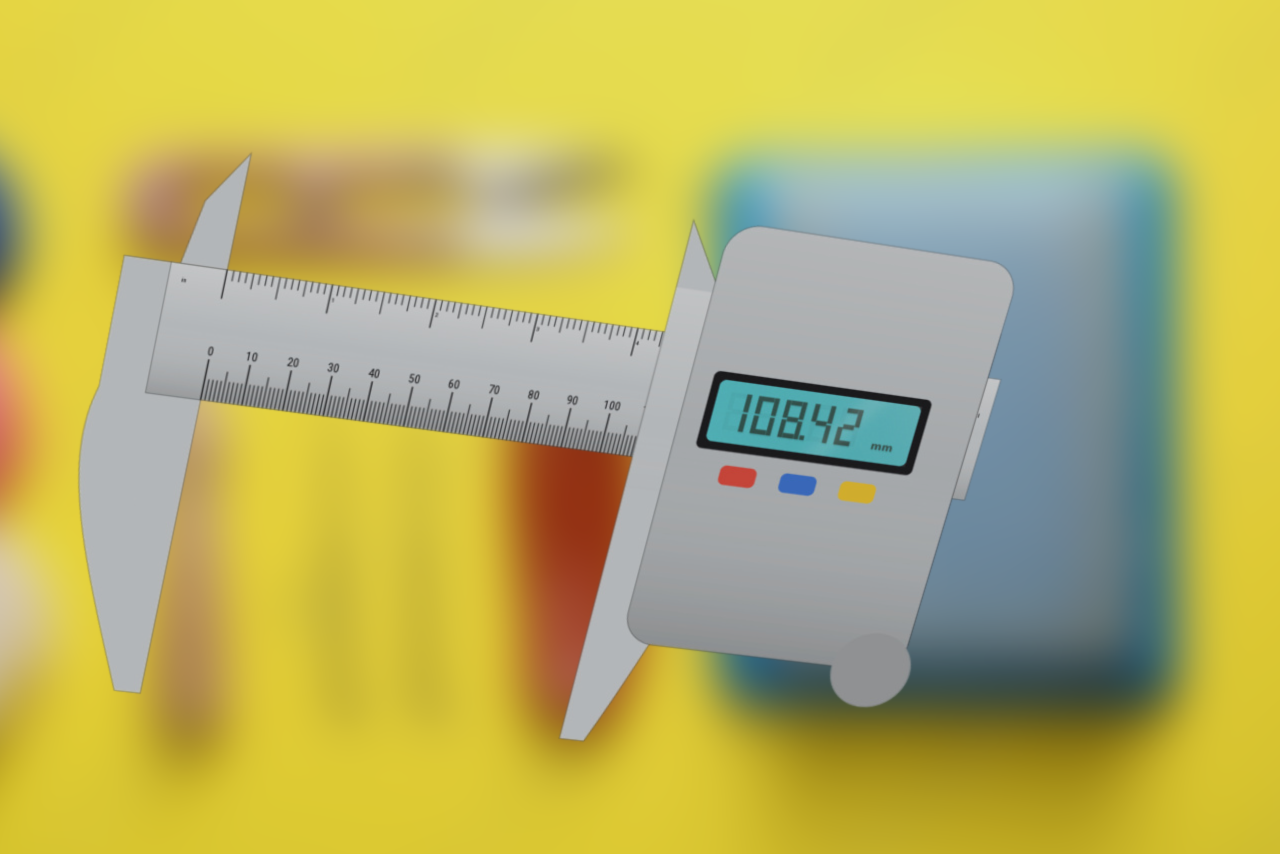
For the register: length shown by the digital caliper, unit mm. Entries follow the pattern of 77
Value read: 108.42
